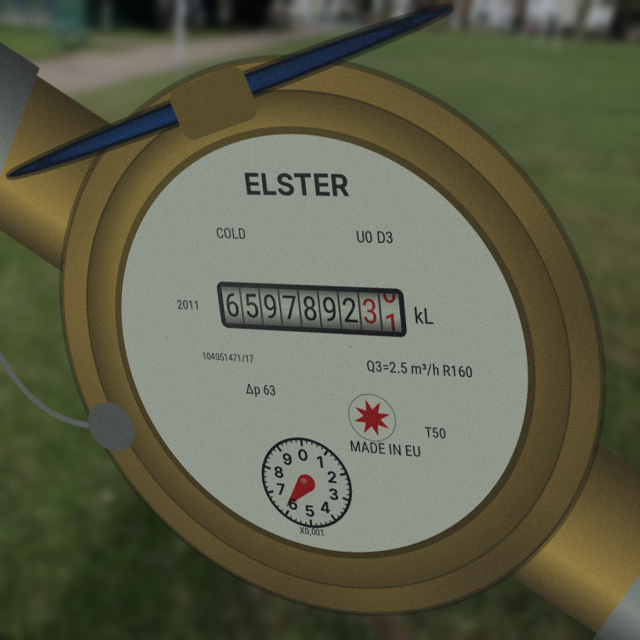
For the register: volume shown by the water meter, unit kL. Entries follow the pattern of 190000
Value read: 6597892.306
